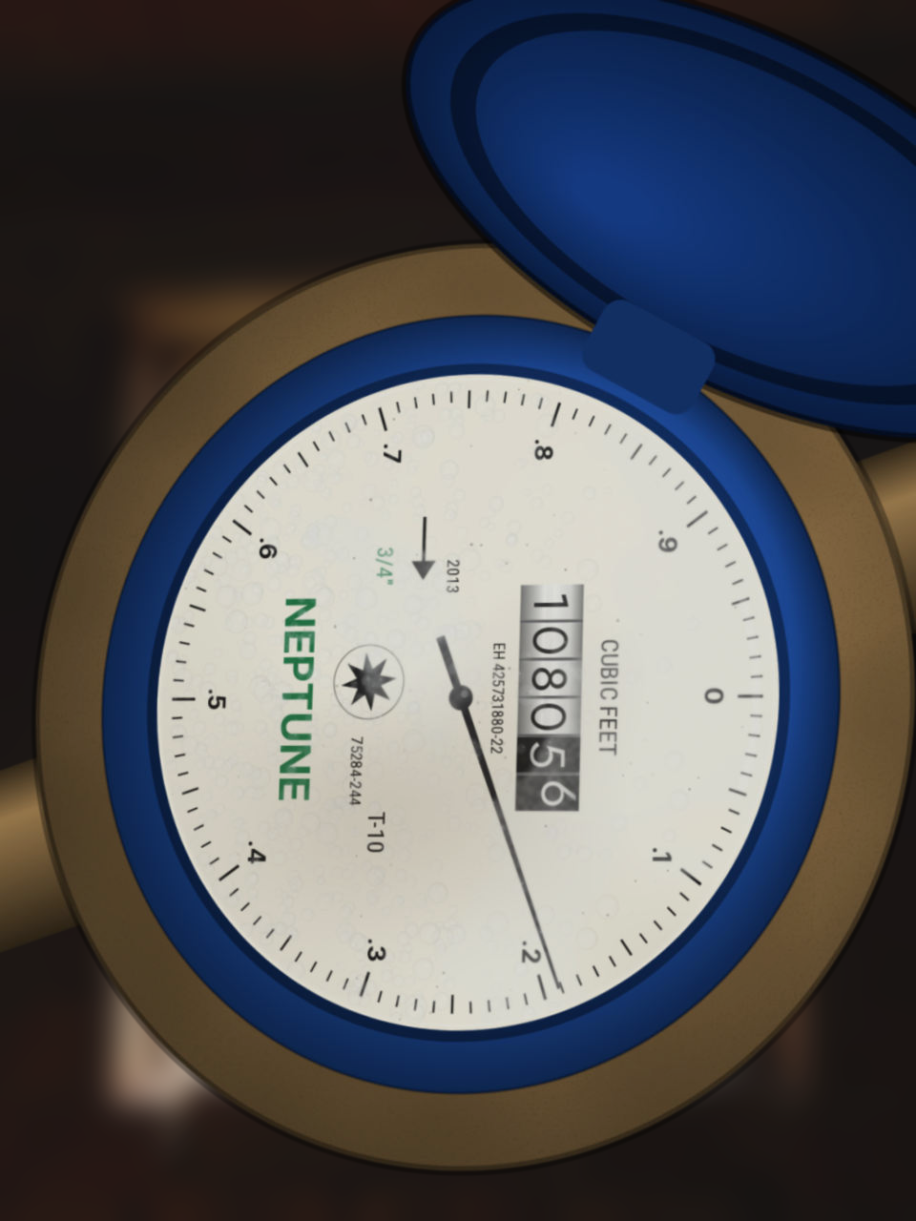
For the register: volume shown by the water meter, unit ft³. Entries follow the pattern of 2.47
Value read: 108056.19
